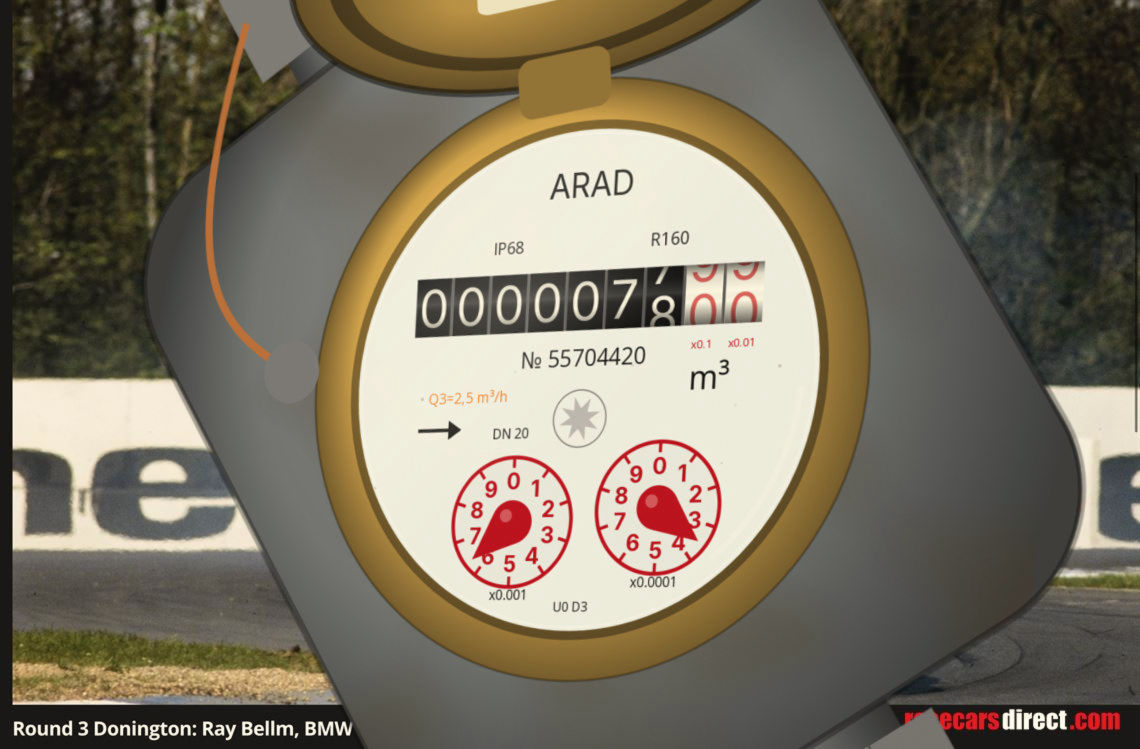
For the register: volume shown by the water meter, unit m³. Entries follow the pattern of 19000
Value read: 77.9963
